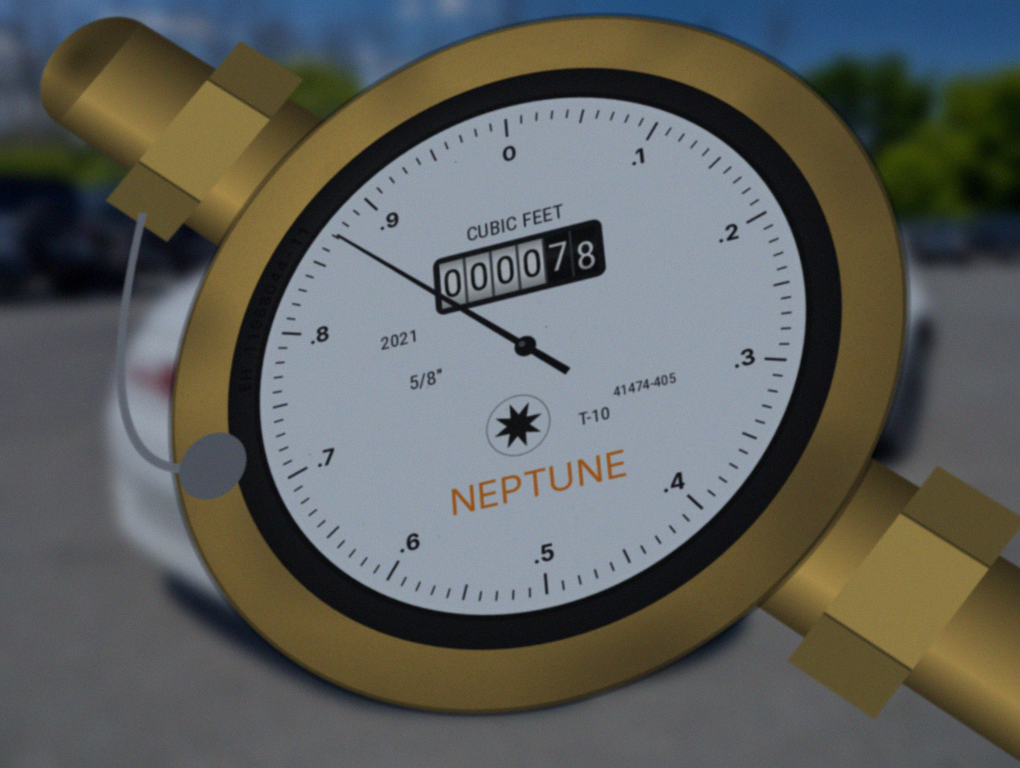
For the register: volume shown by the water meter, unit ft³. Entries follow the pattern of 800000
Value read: 77.87
